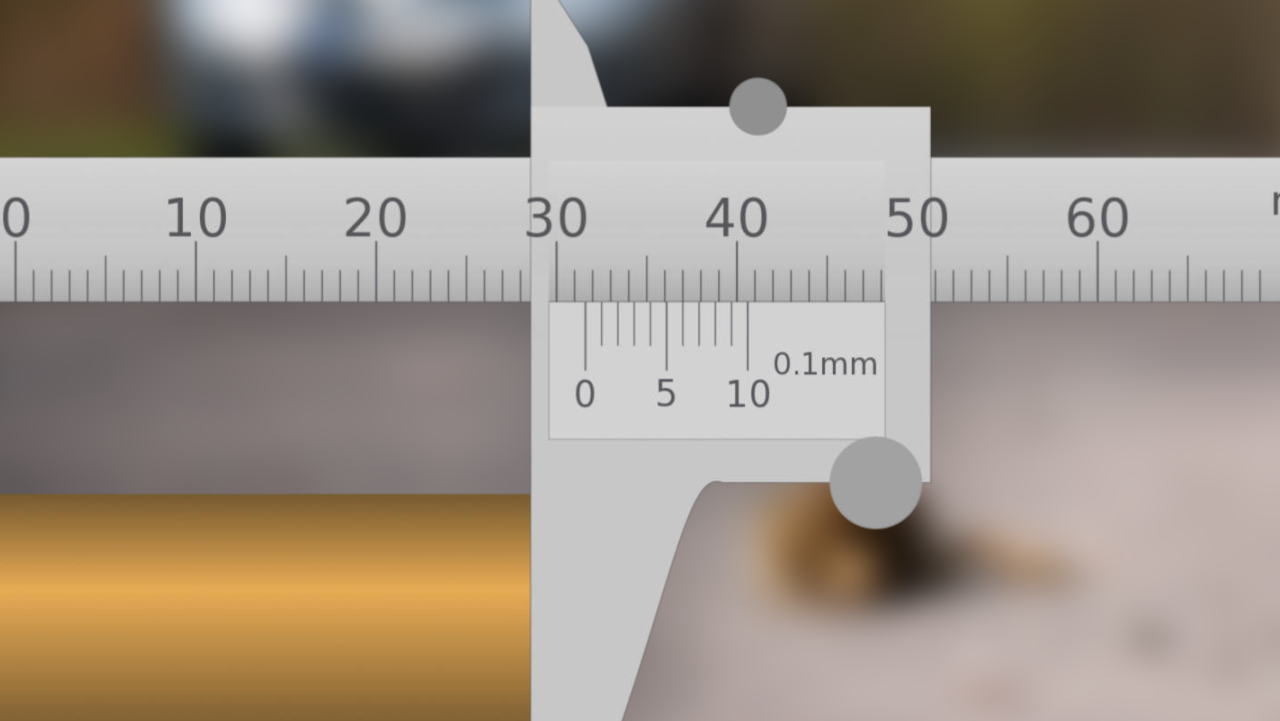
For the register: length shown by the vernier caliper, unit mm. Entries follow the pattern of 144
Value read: 31.6
